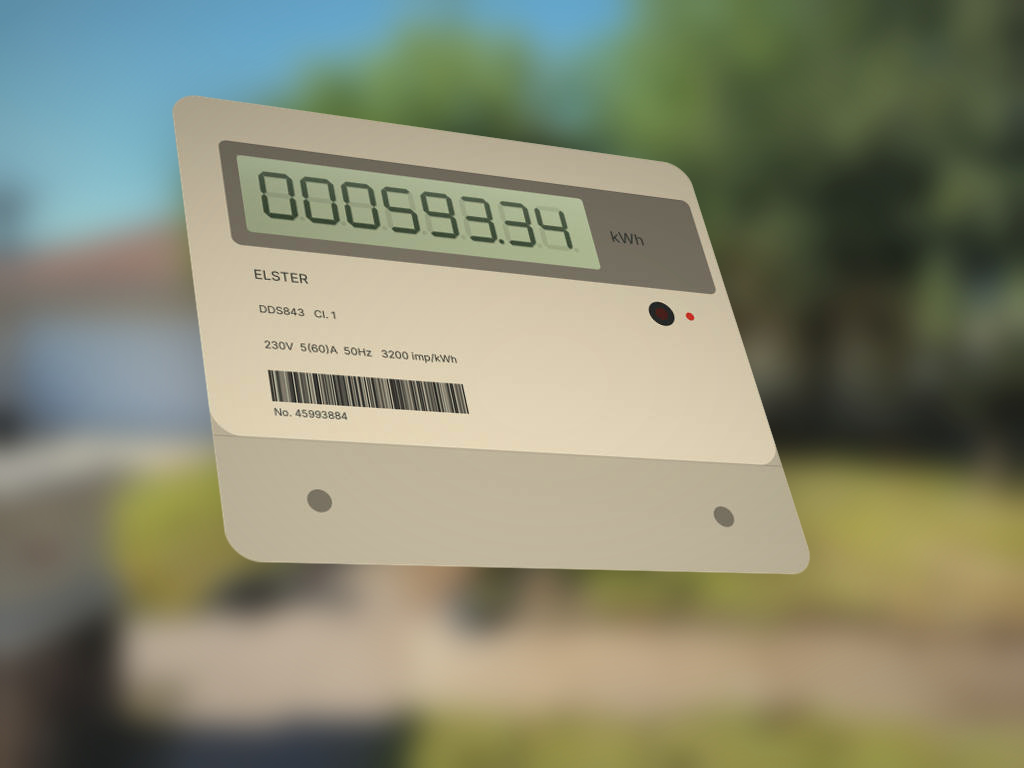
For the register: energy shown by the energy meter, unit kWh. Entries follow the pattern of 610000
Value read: 593.34
